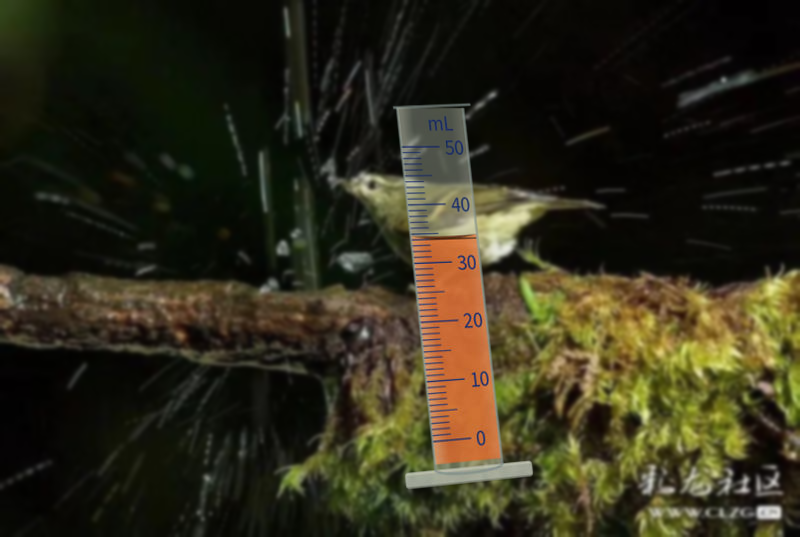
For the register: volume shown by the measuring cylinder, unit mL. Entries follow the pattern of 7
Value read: 34
